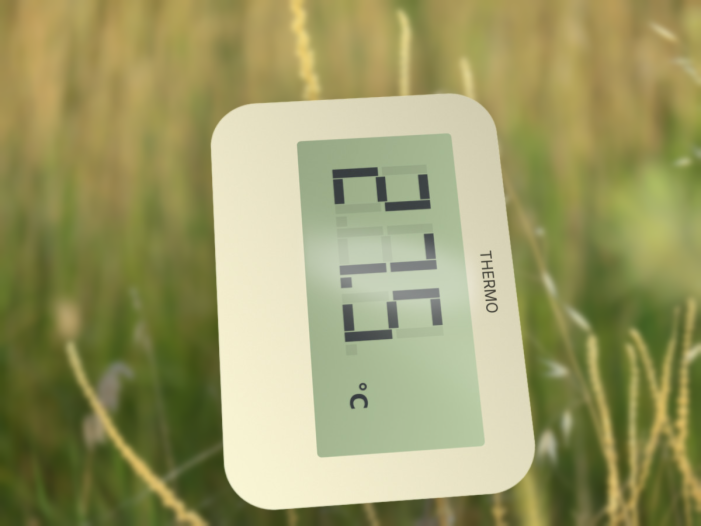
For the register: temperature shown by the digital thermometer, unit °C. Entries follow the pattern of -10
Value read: 27.5
